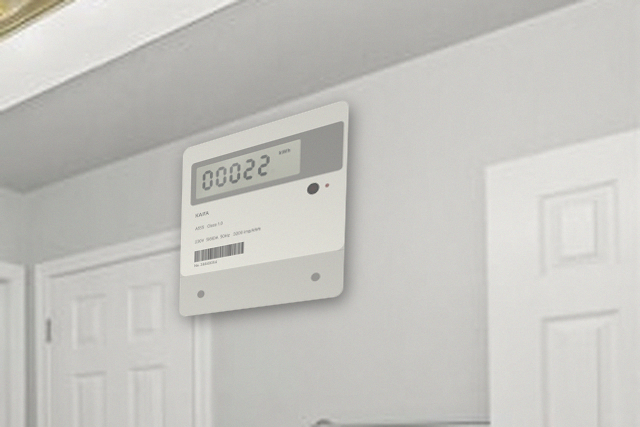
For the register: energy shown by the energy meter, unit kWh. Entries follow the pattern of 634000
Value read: 22
